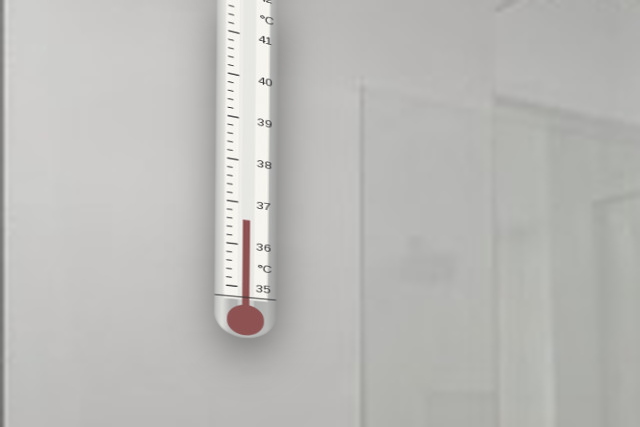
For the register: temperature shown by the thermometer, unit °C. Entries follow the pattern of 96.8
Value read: 36.6
